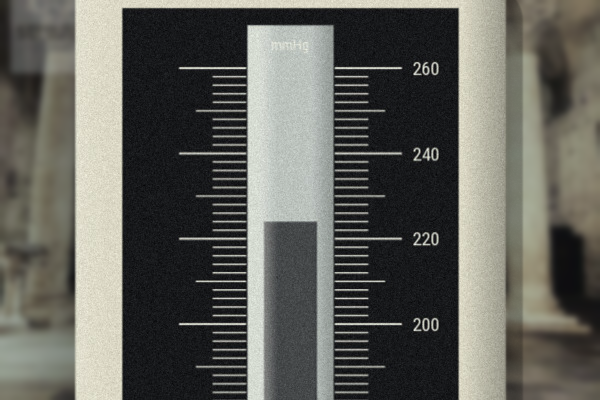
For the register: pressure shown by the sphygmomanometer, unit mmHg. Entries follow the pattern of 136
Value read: 224
